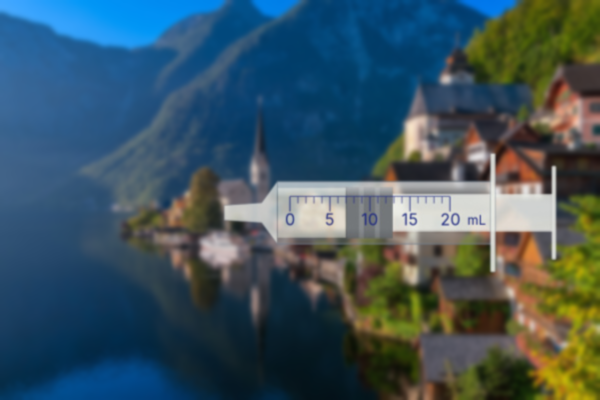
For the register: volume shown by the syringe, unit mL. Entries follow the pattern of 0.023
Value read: 7
